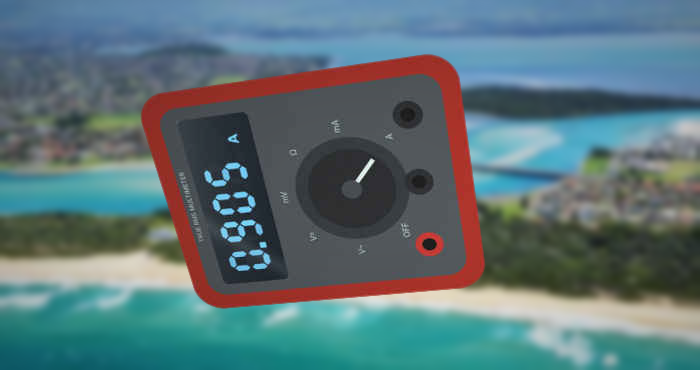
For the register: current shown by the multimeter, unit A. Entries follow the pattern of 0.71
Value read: 0.905
